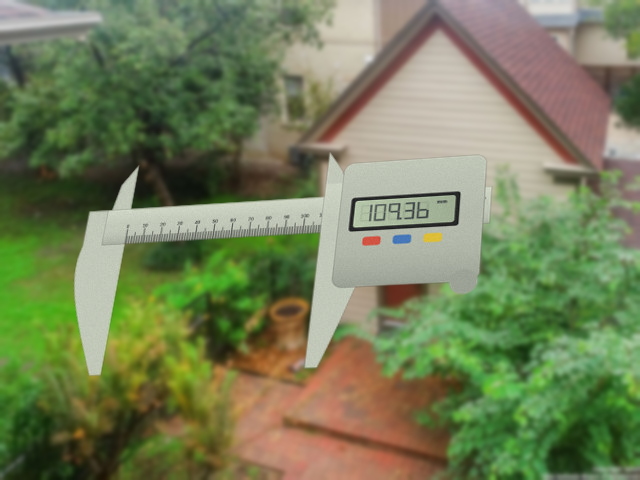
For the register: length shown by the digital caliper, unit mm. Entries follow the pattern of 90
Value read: 109.36
